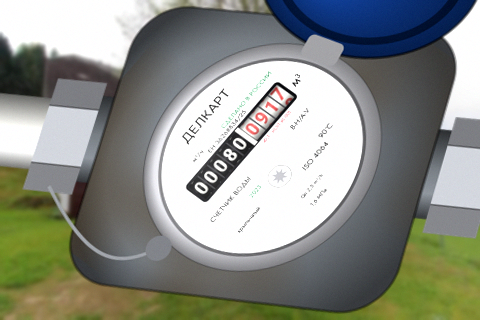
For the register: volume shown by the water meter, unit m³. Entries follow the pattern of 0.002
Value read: 80.0917
